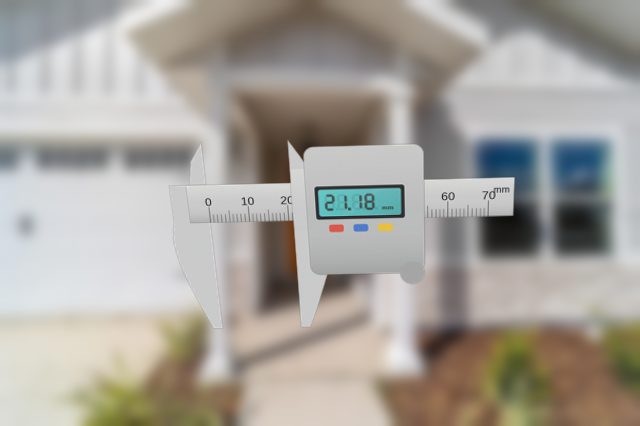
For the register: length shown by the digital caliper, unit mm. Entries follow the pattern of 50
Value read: 21.18
